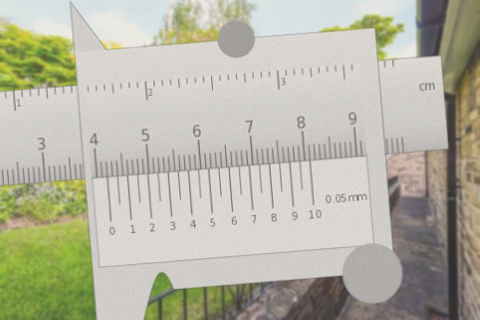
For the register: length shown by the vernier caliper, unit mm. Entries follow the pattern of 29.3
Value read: 42.0
